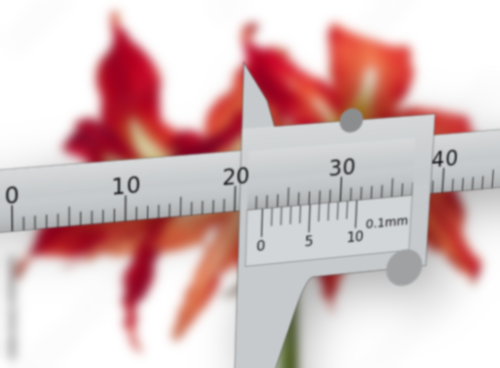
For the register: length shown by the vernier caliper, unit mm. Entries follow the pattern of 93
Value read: 22.6
